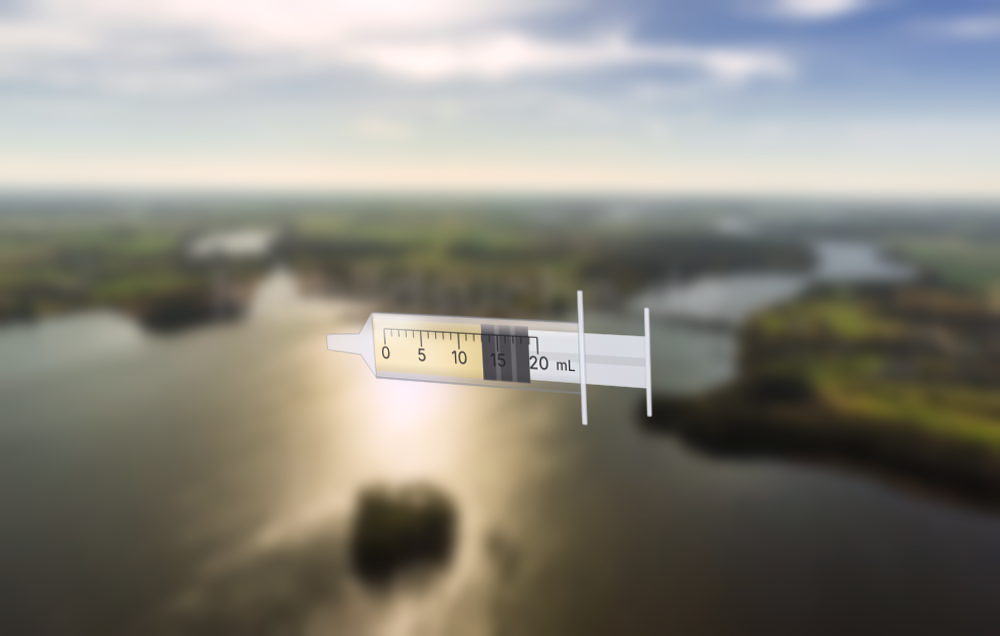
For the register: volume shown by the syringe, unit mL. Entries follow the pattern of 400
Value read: 13
